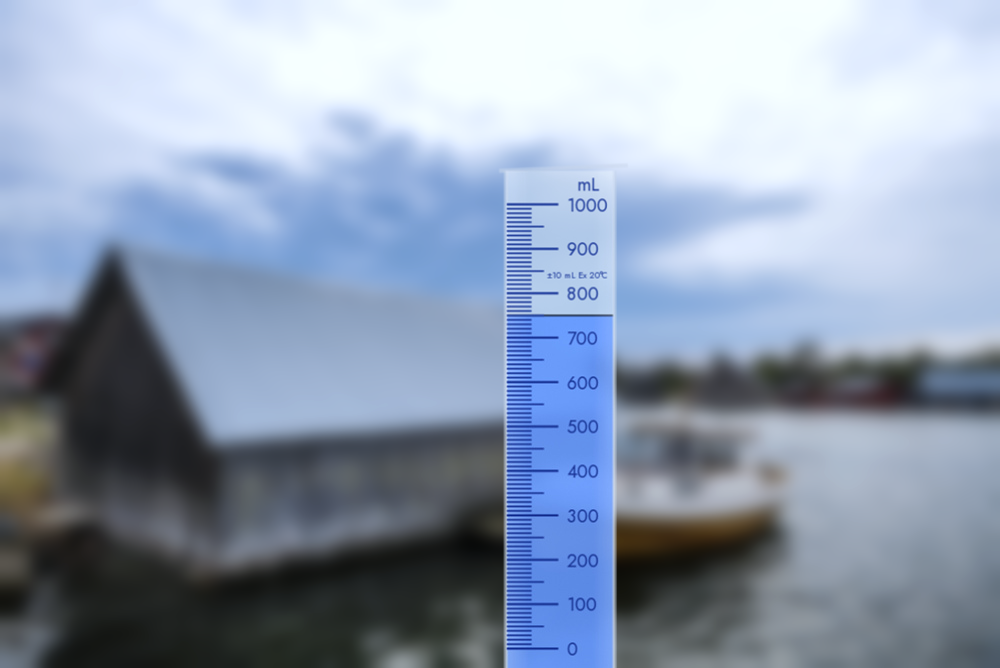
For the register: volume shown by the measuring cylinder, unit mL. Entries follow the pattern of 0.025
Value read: 750
